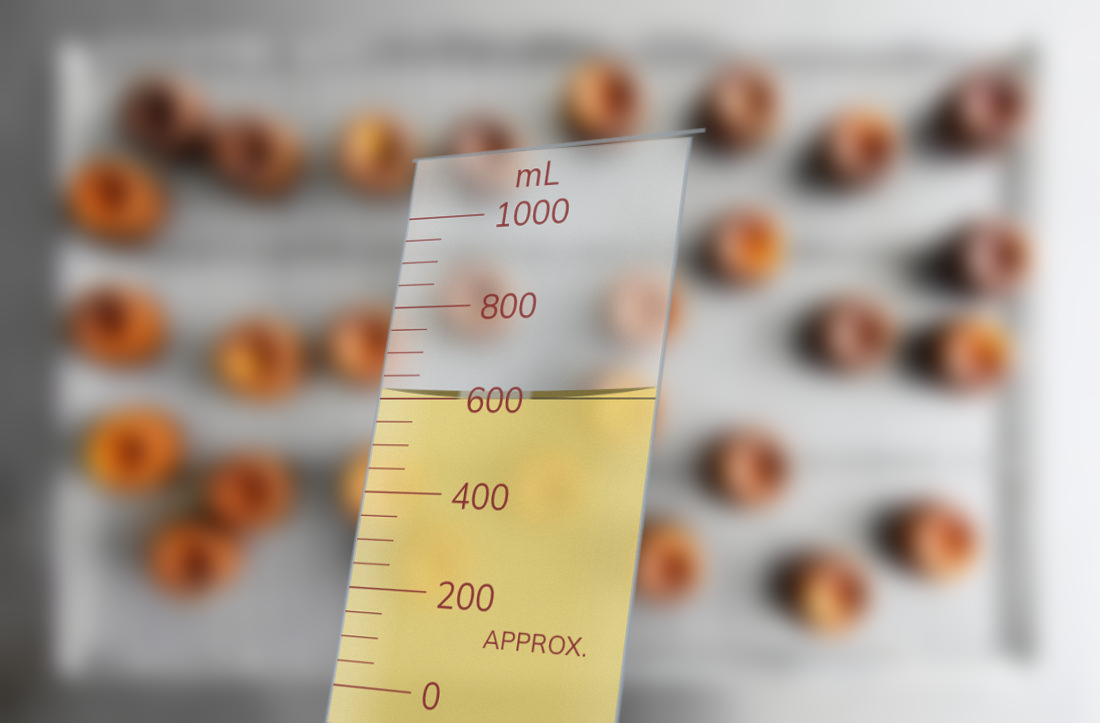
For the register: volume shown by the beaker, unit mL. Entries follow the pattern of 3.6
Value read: 600
